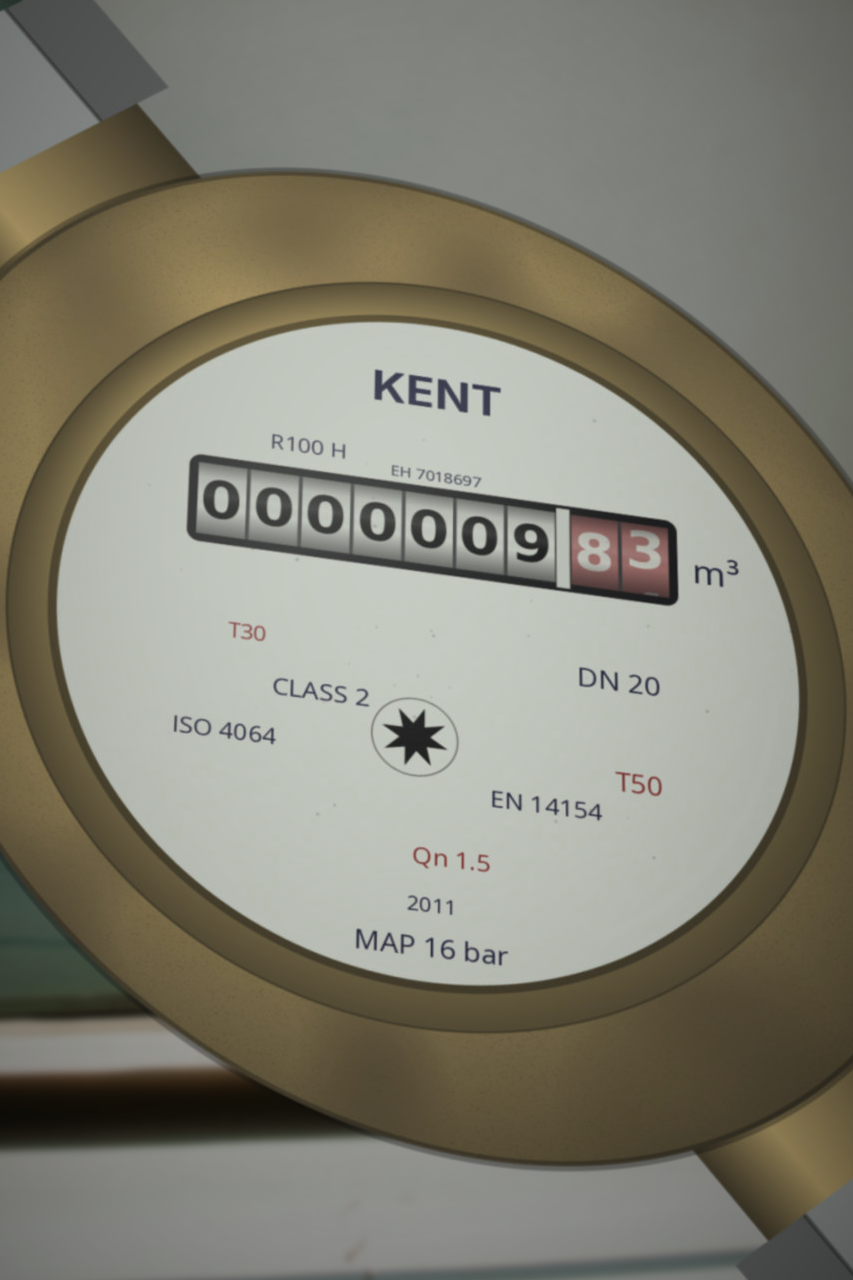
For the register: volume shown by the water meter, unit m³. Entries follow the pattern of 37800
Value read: 9.83
